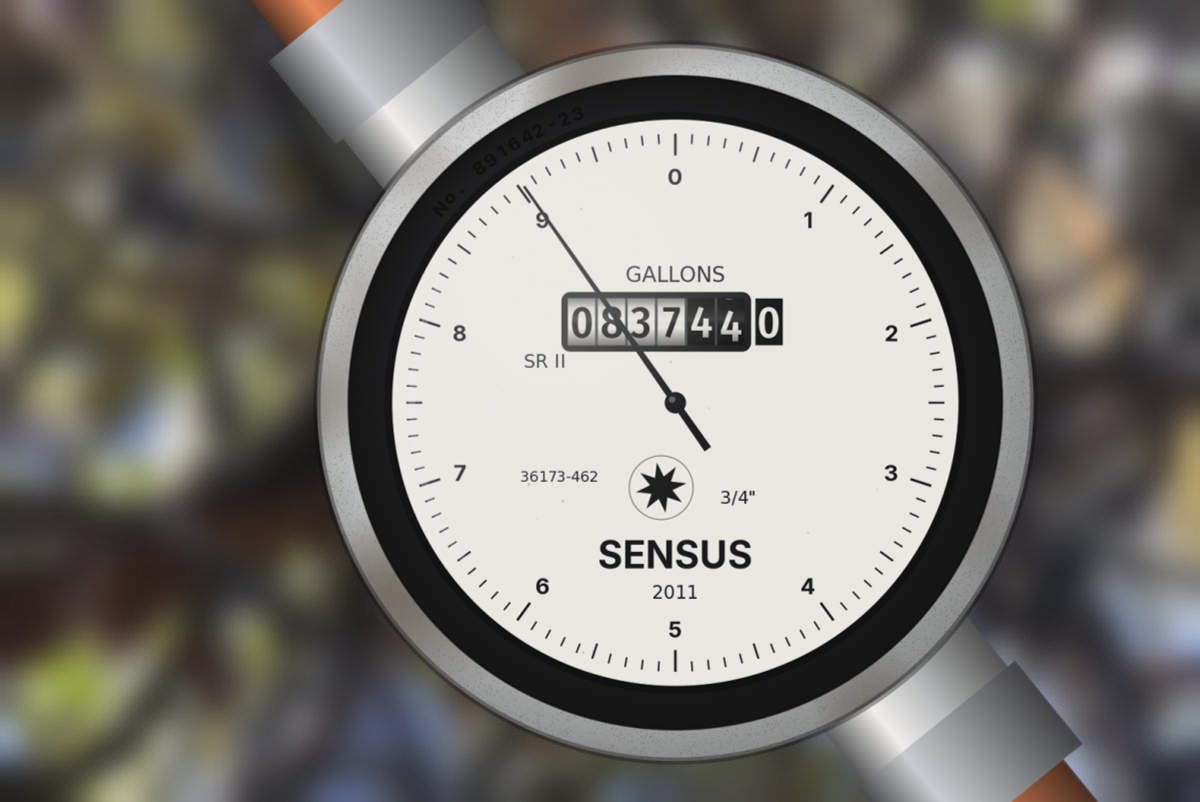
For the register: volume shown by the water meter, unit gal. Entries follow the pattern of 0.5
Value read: 837439.0
